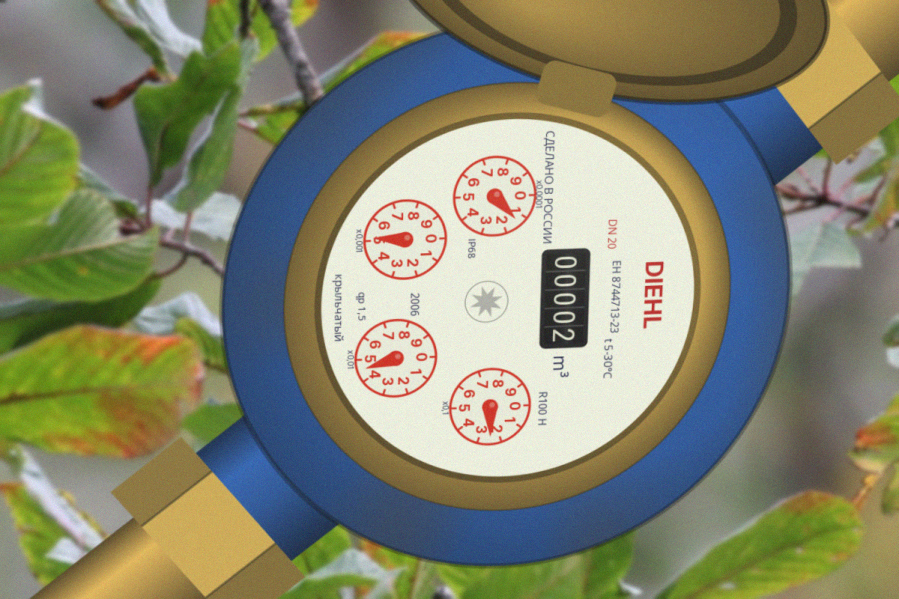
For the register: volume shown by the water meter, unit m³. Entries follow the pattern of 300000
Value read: 2.2451
